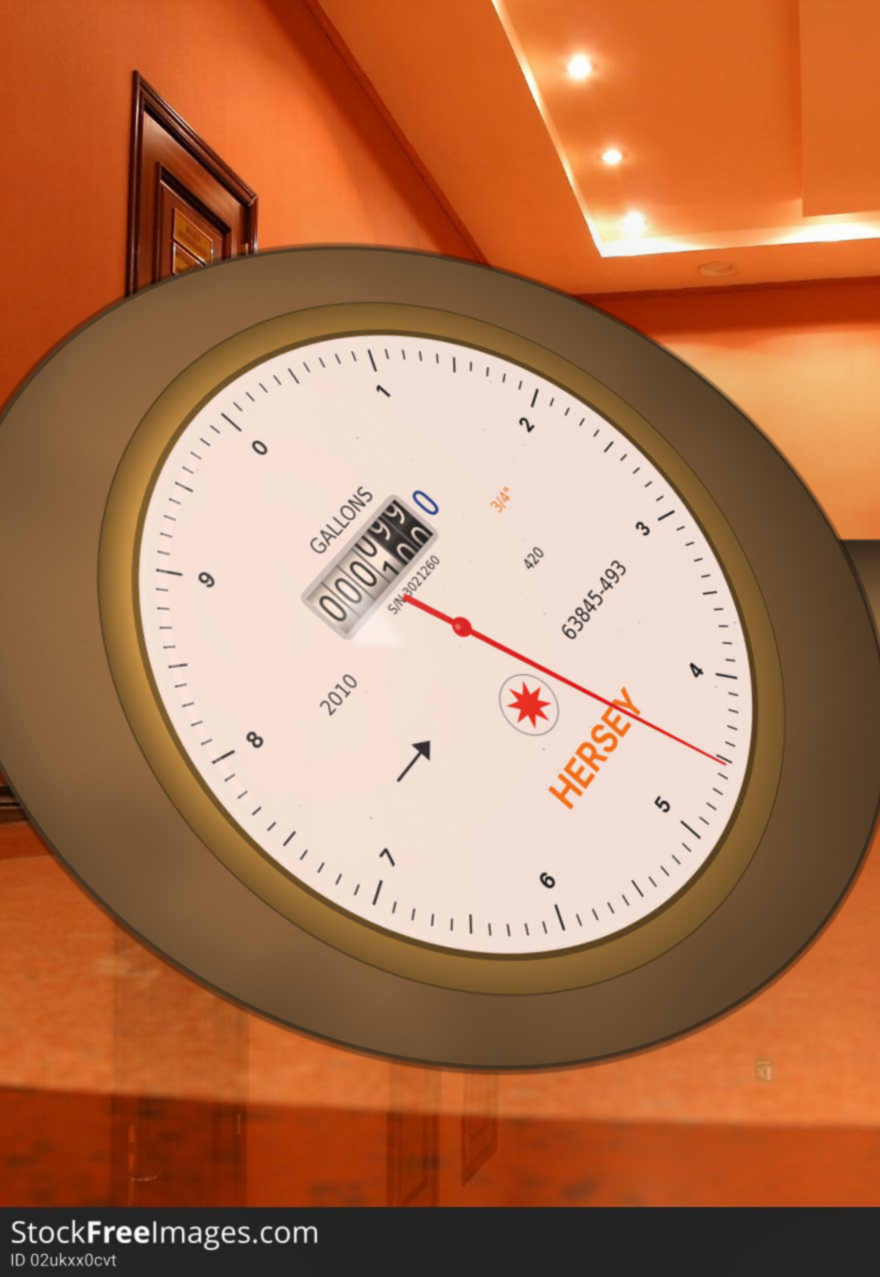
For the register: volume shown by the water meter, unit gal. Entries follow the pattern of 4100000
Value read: 994.5
